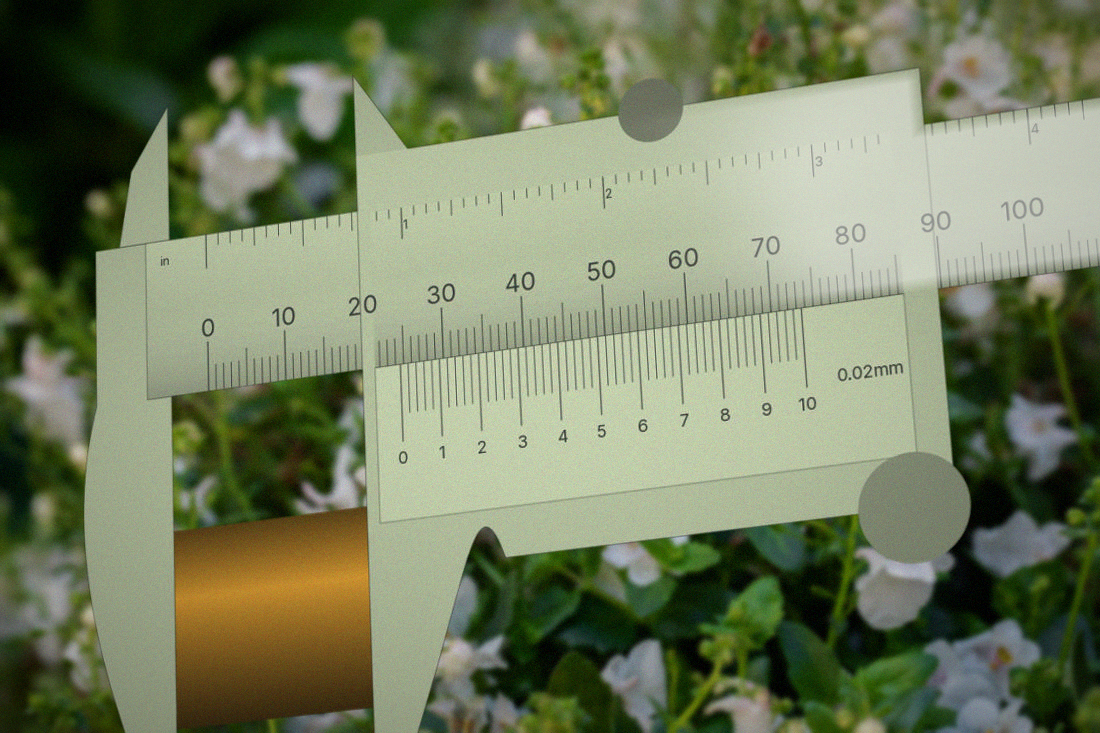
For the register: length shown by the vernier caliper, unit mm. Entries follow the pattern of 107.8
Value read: 24.6
